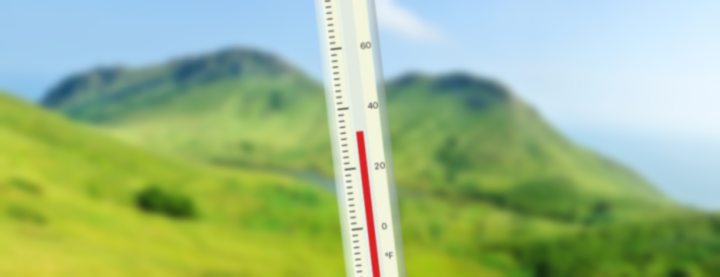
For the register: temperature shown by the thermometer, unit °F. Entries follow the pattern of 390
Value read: 32
